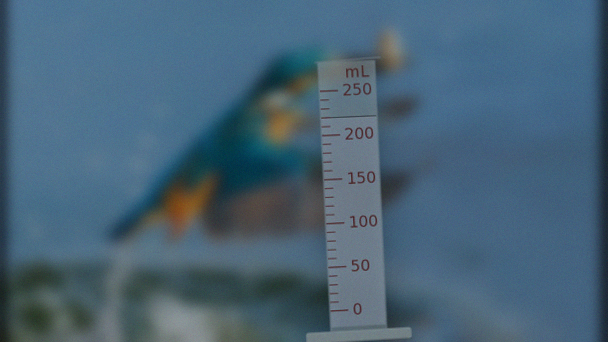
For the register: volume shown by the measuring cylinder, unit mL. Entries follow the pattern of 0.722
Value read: 220
